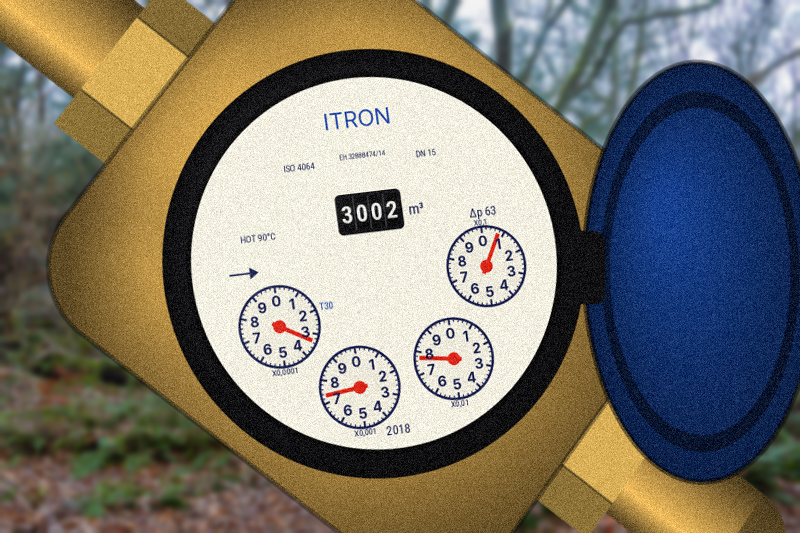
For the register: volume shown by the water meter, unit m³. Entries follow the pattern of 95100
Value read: 3002.0773
